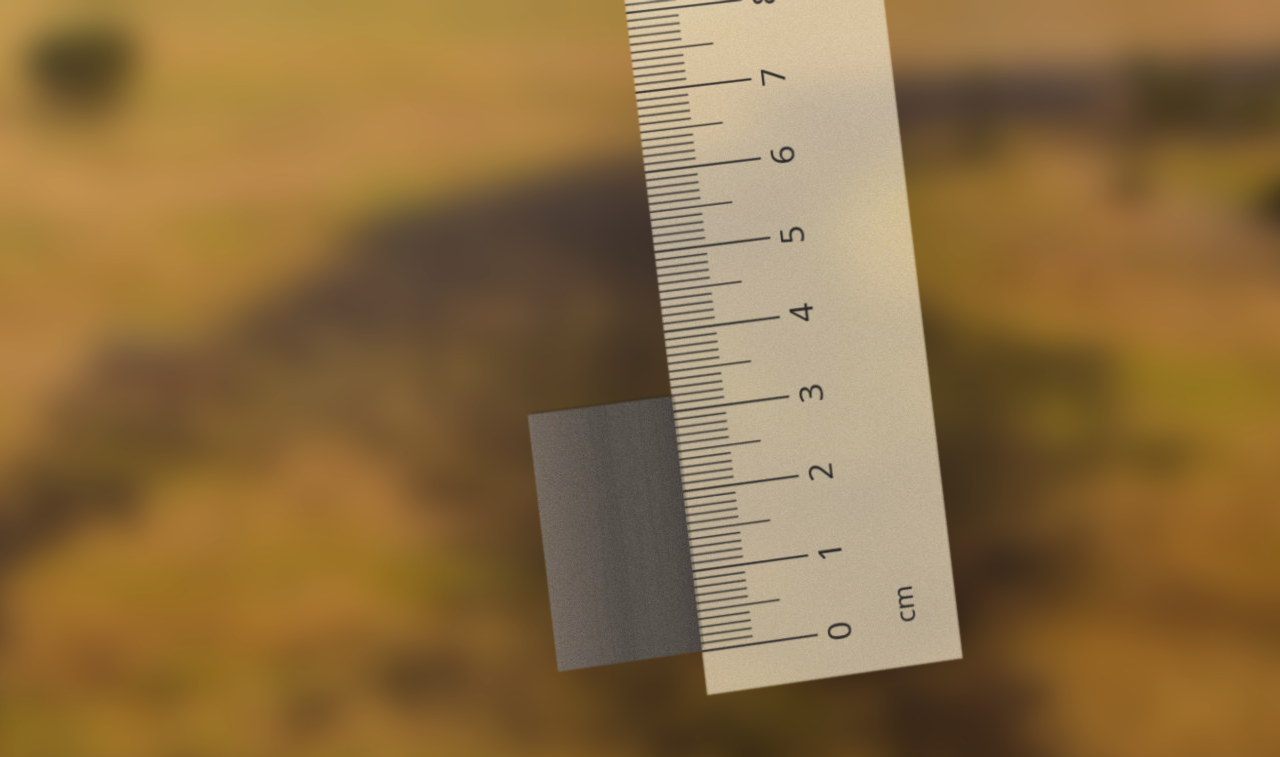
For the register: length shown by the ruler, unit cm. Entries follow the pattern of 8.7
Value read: 3.2
